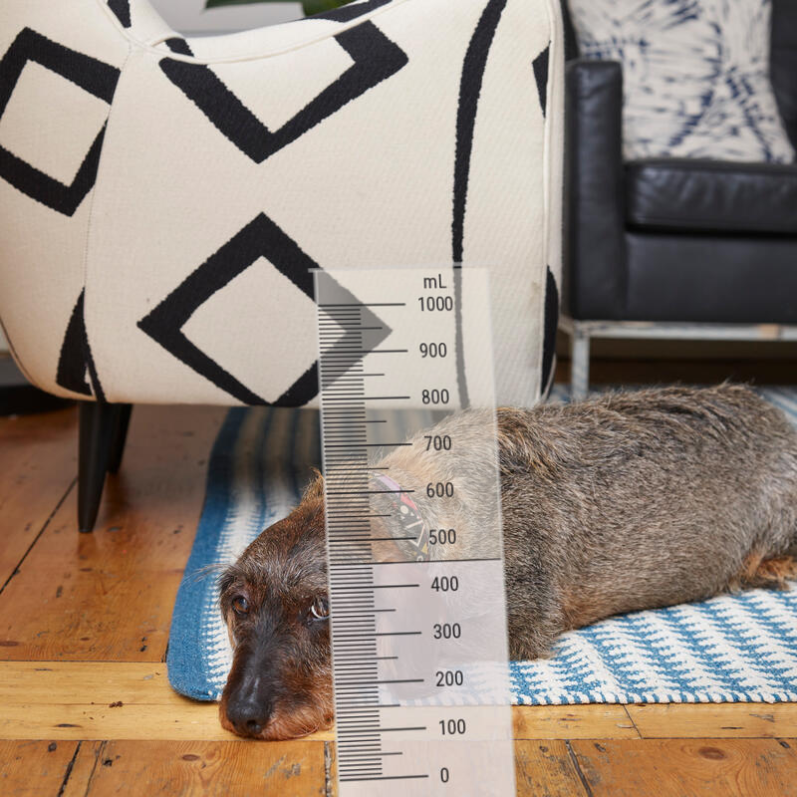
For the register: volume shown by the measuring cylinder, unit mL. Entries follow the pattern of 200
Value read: 450
